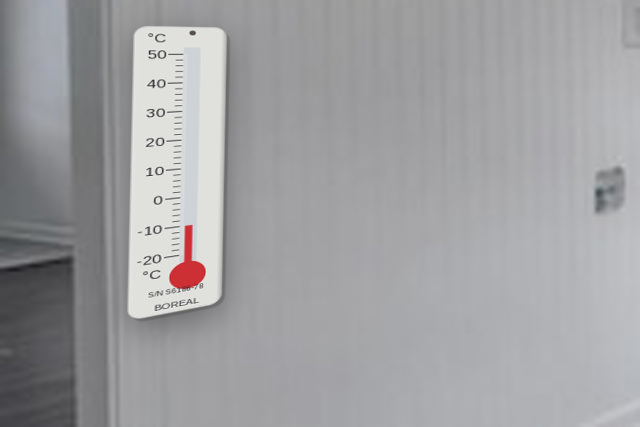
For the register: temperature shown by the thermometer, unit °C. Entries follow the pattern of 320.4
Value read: -10
